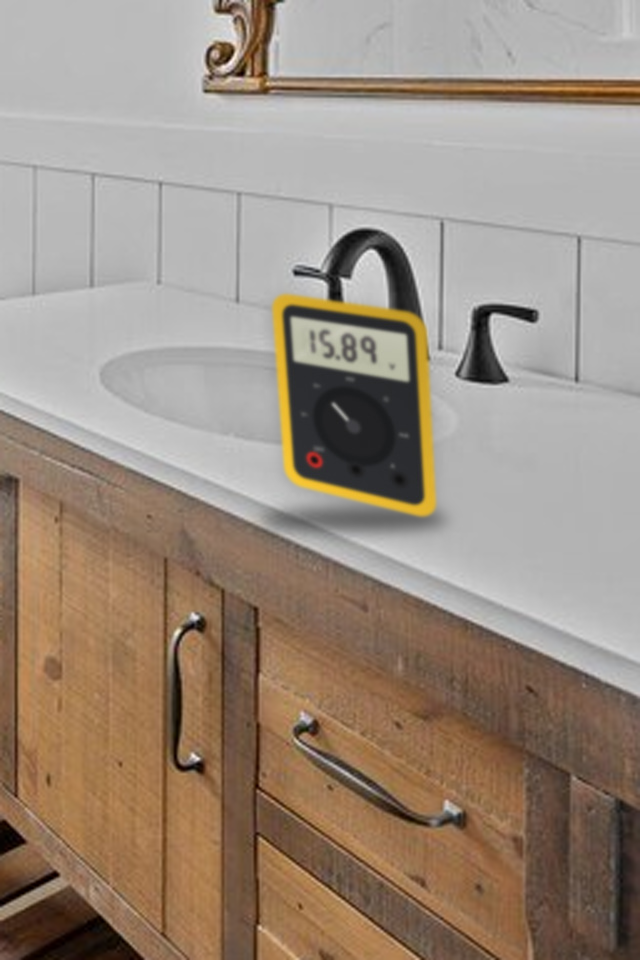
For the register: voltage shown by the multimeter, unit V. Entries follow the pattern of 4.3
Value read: 15.89
